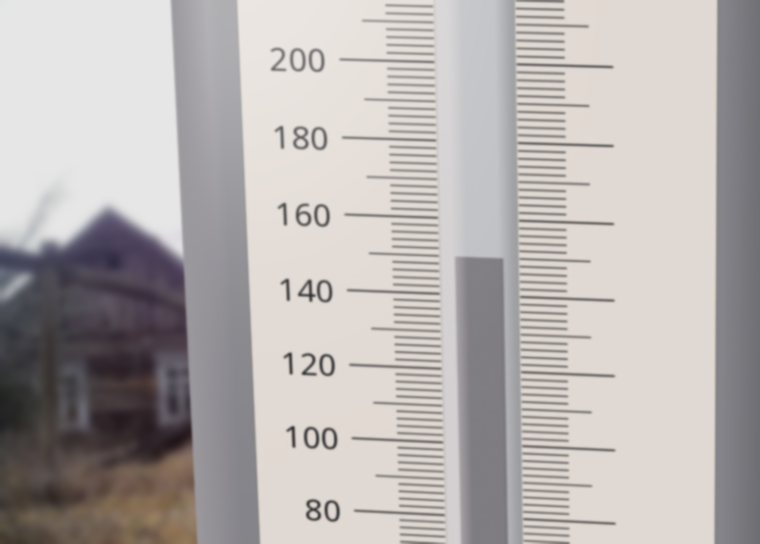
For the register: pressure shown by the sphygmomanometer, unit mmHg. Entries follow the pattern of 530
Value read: 150
